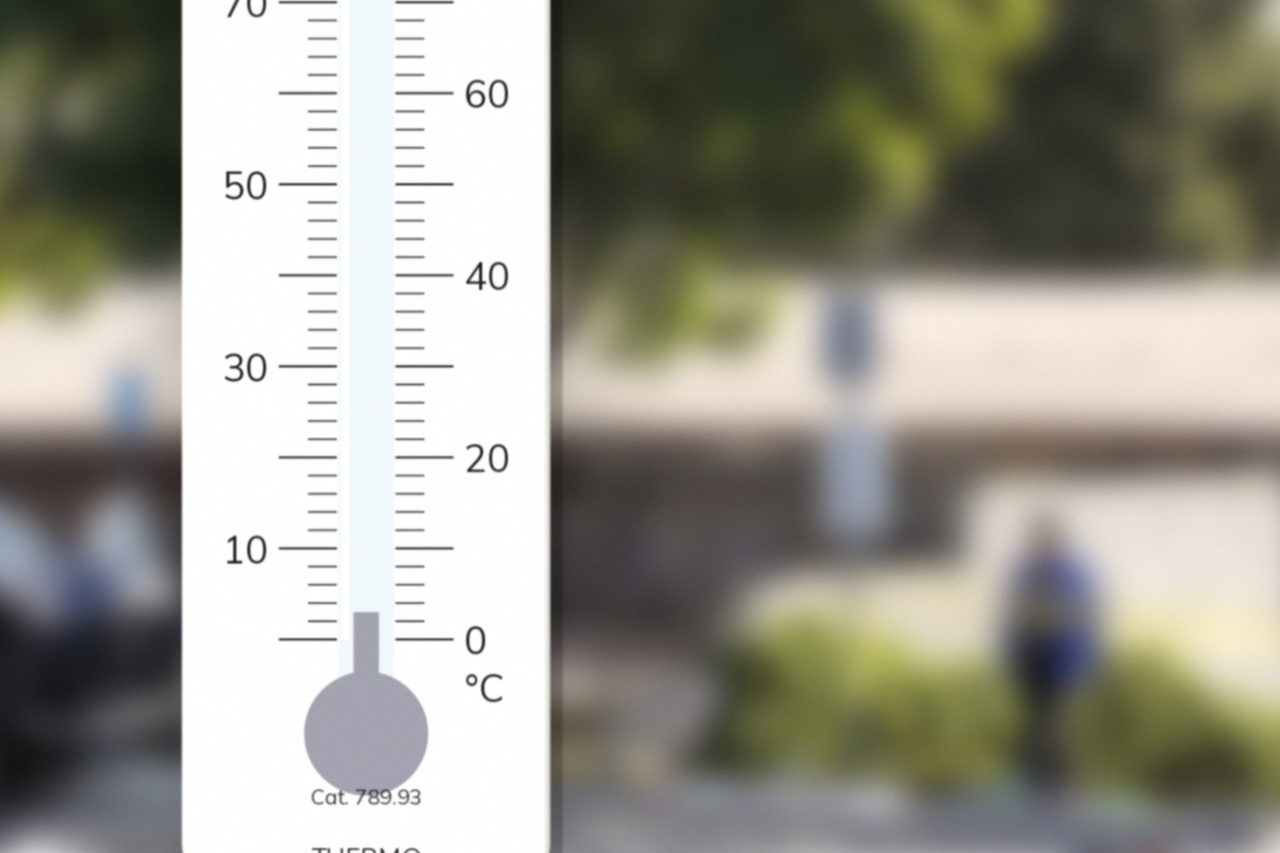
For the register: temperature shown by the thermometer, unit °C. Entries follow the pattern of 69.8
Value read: 3
